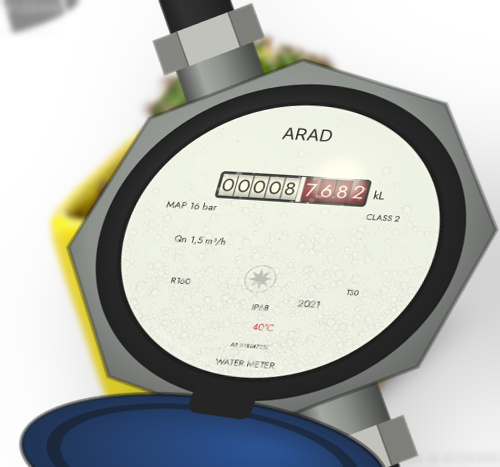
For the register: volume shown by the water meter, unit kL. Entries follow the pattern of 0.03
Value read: 8.7682
